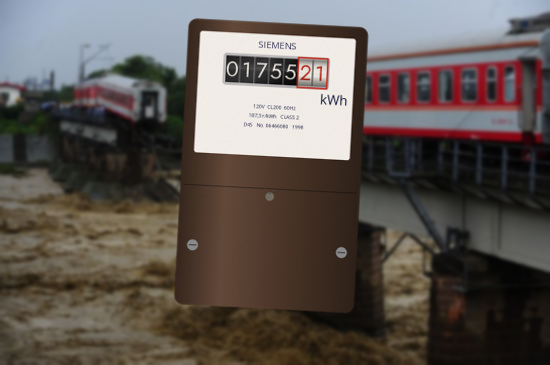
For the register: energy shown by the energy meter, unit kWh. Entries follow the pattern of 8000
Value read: 1755.21
